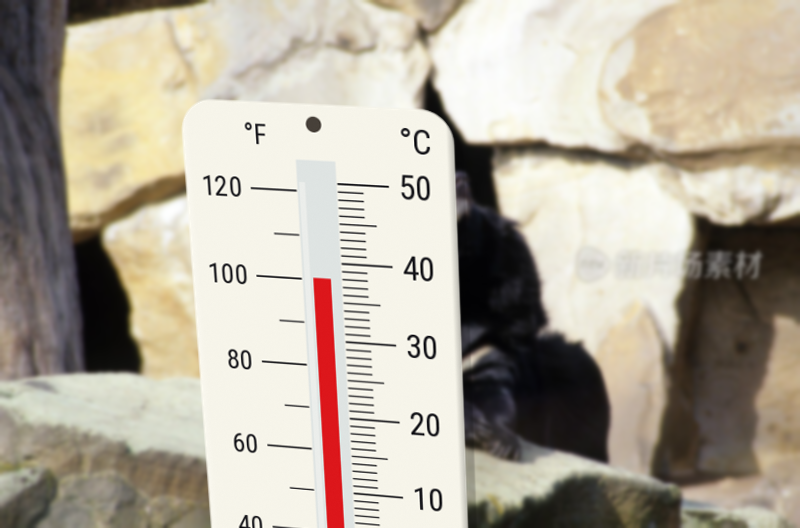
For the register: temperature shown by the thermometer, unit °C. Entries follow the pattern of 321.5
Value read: 38
